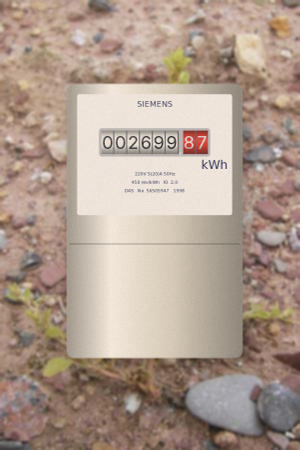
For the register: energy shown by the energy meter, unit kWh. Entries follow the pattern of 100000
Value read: 2699.87
